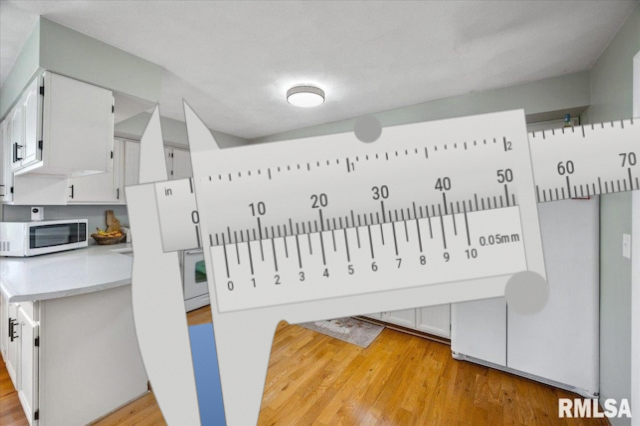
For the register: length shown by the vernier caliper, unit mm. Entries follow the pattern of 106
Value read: 4.0
